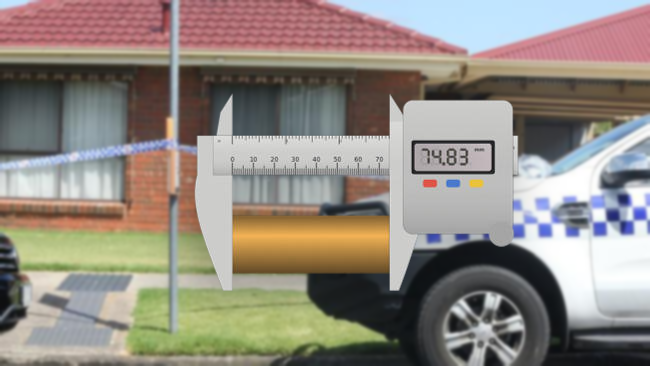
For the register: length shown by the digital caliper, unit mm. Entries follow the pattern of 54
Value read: 74.83
